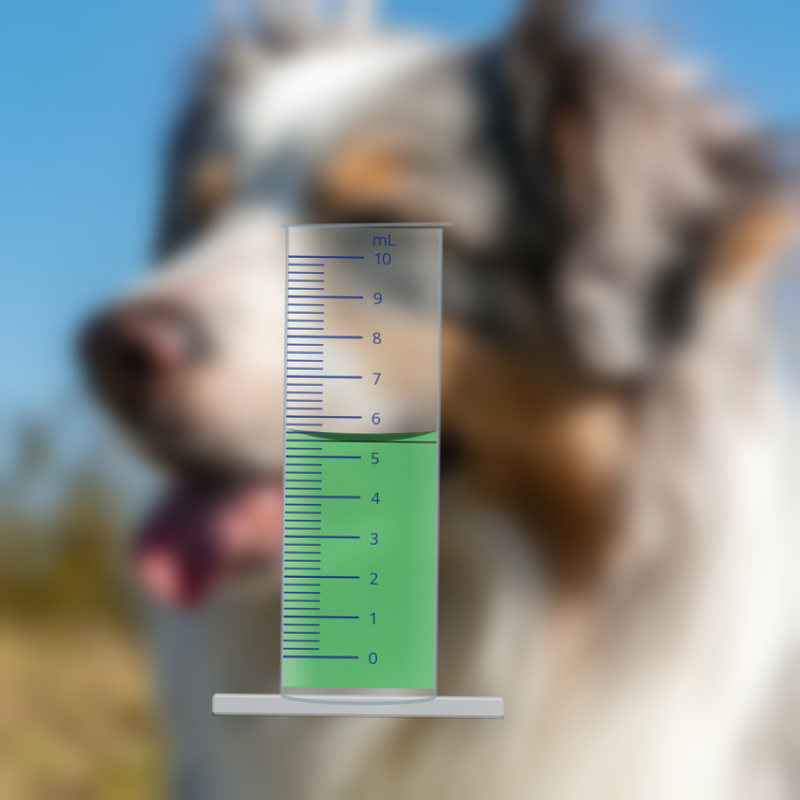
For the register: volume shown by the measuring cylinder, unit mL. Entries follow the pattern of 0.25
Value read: 5.4
